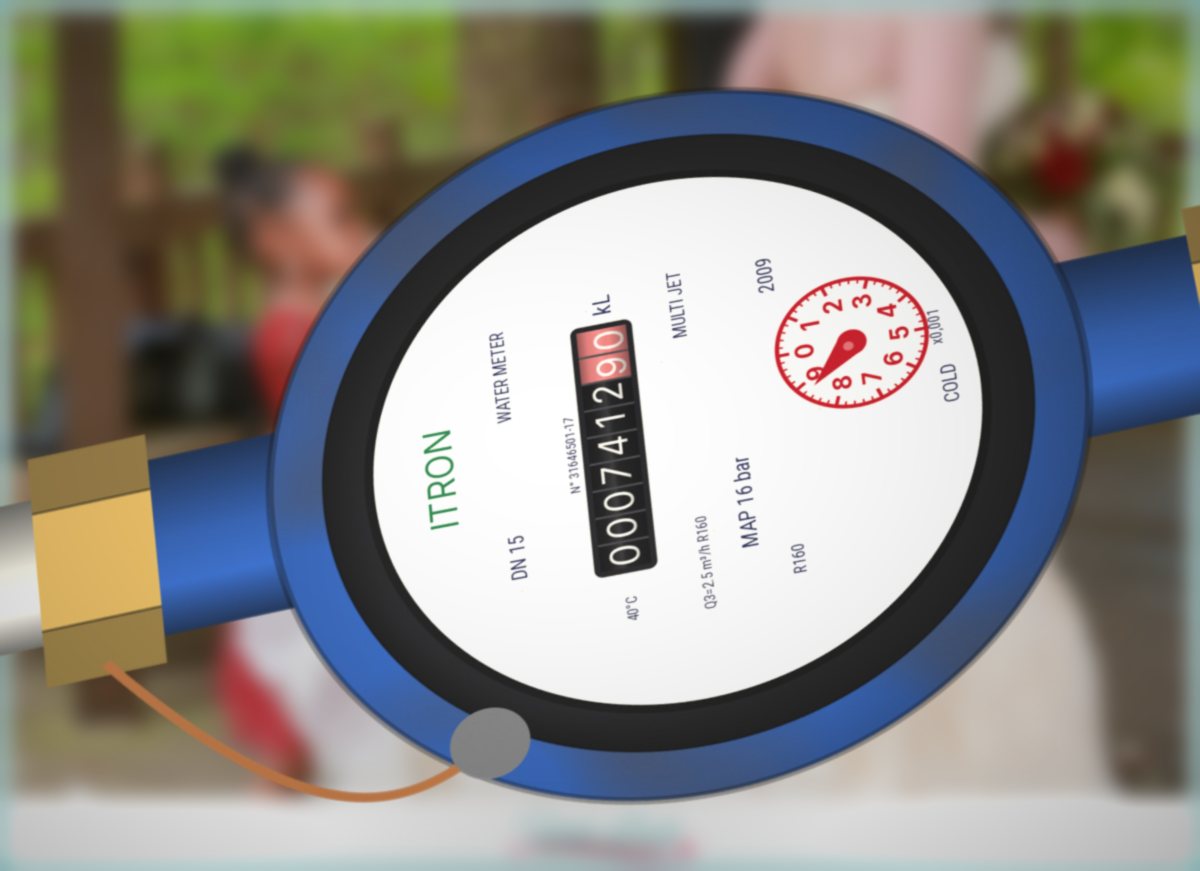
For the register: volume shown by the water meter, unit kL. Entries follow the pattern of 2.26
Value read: 7412.898
